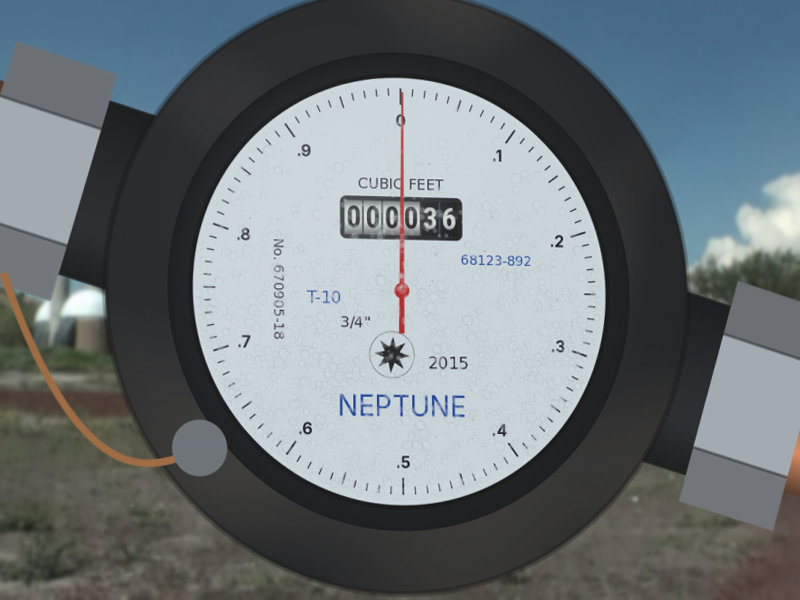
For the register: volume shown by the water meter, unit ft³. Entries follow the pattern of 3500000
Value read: 36.00
